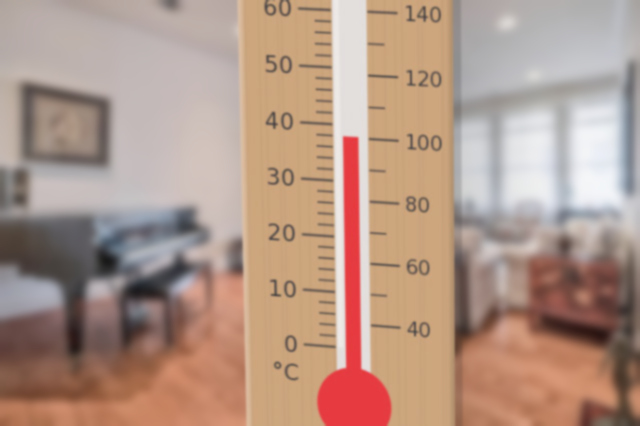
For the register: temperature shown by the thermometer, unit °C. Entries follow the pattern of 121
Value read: 38
